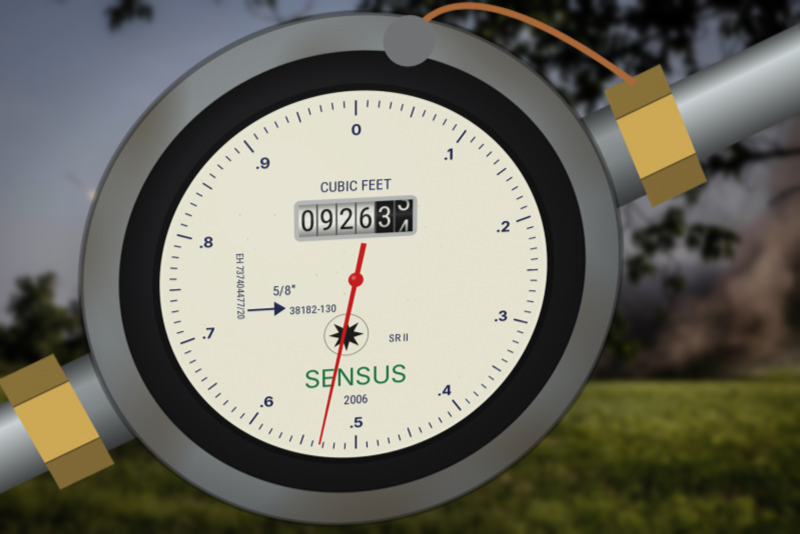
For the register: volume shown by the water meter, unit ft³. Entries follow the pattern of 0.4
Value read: 92633.53
